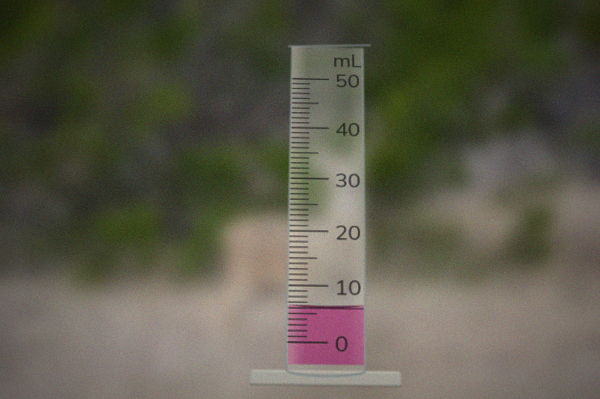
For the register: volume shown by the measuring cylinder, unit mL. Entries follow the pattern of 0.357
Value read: 6
